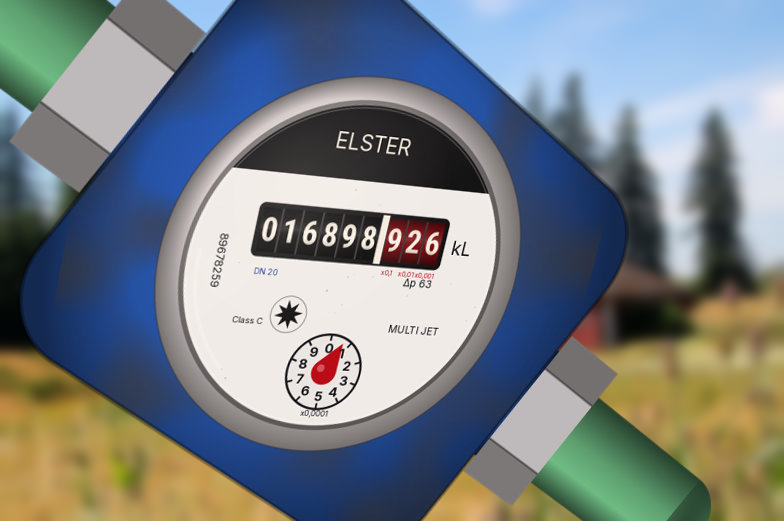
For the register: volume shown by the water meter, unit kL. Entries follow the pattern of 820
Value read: 16898.9260
